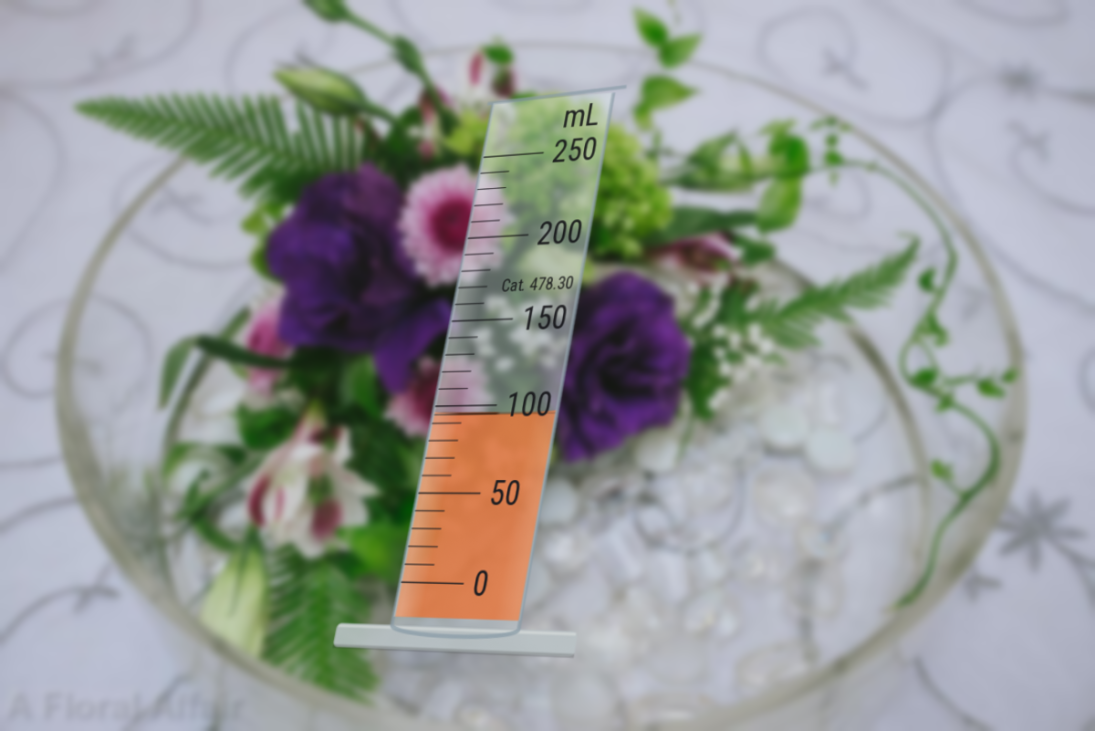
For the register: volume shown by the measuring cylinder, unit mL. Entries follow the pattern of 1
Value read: 95
